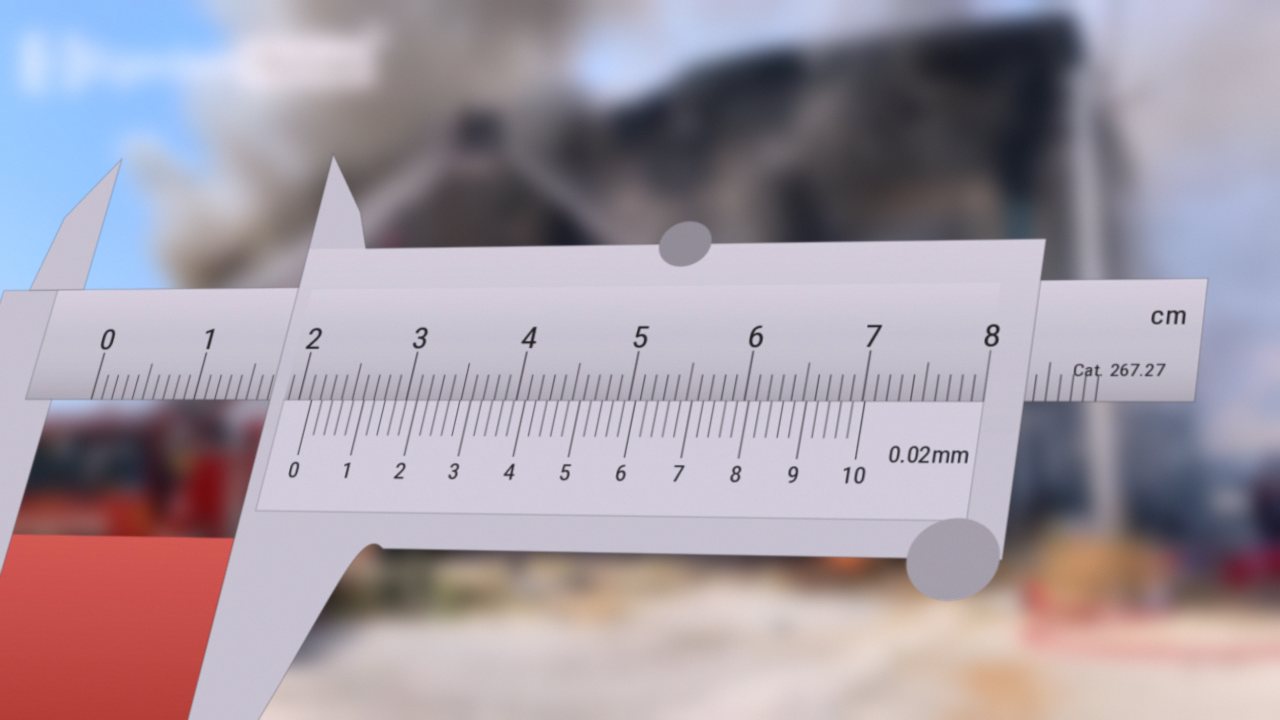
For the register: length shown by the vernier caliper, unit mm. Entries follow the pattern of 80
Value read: 21.2
